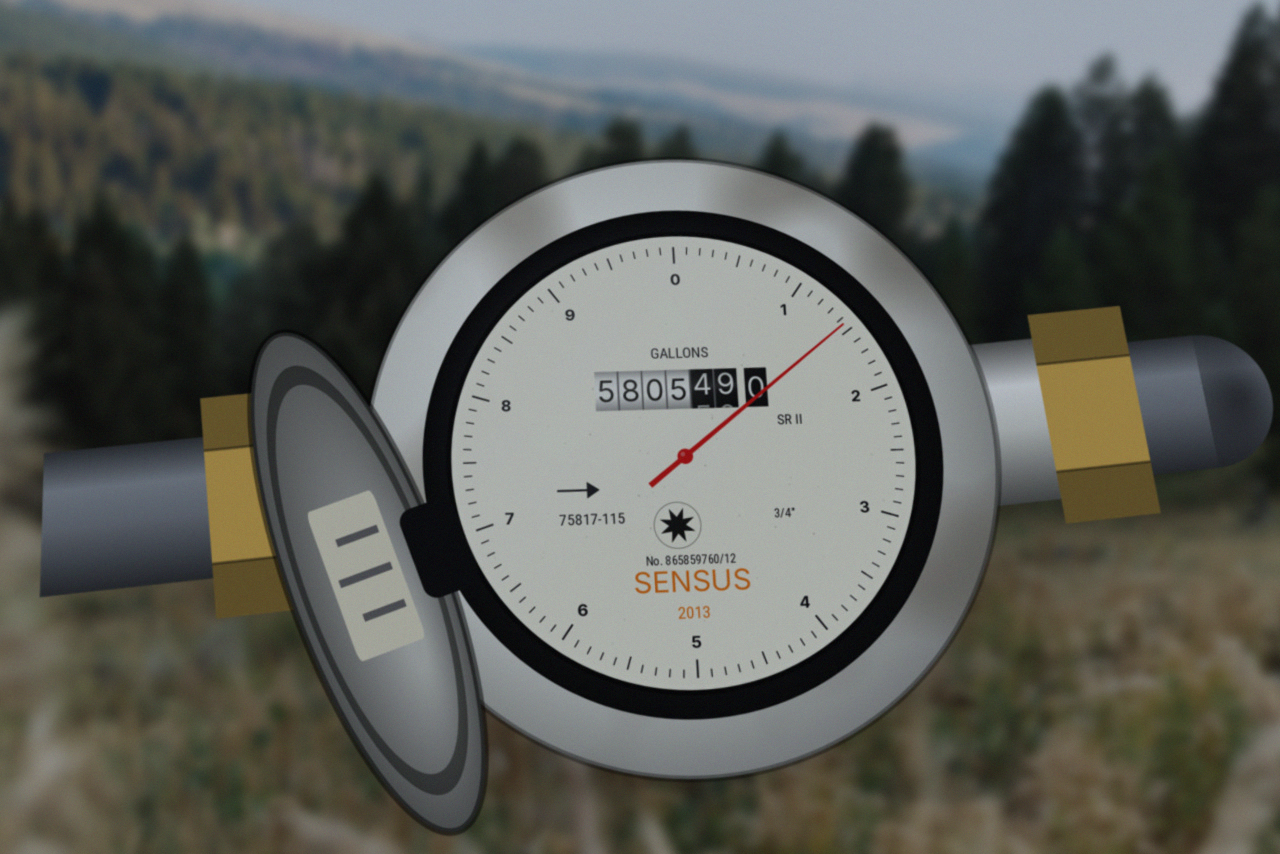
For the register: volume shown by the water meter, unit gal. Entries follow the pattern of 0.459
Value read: 5805491.4
